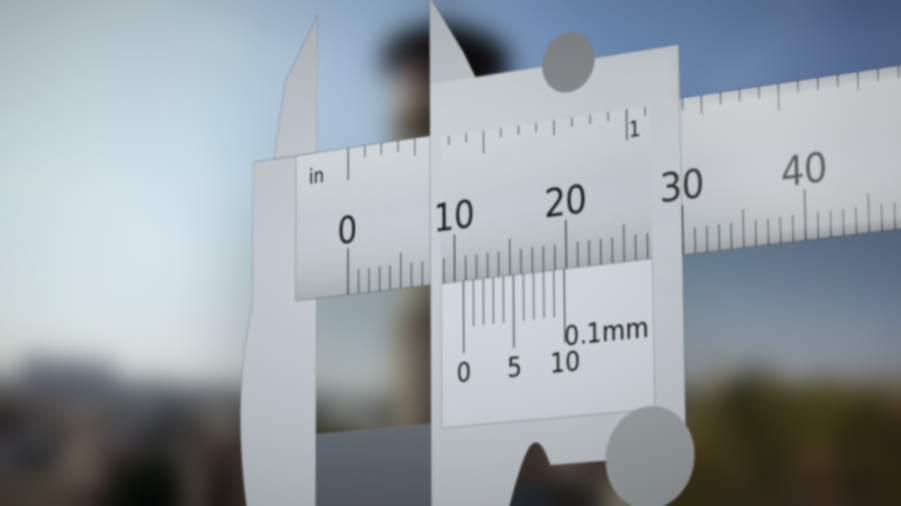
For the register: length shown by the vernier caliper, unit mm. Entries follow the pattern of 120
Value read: 10.8
